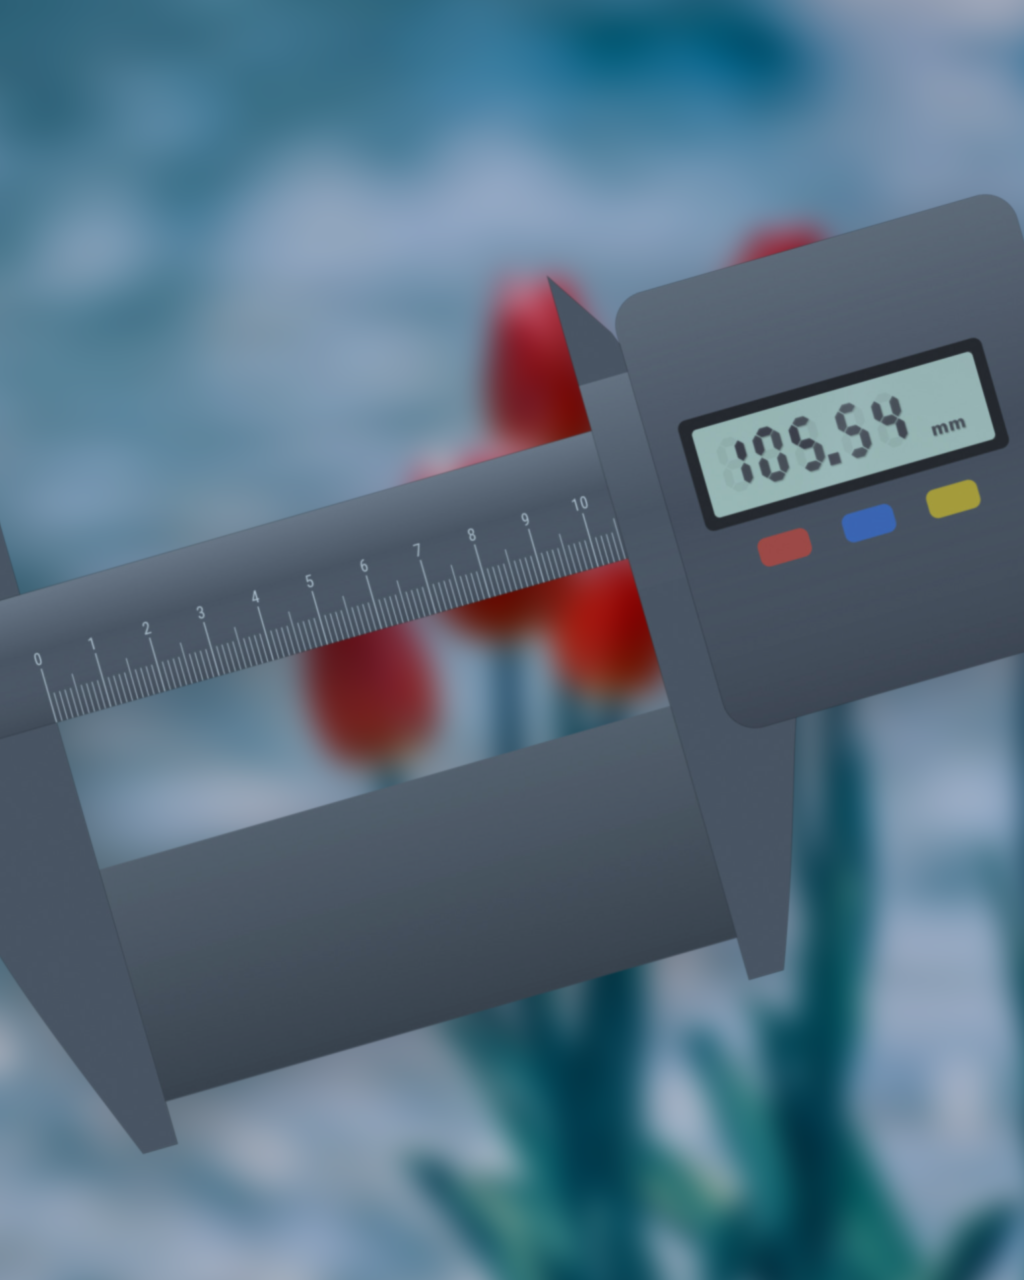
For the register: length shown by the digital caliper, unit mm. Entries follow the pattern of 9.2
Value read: 105.54
